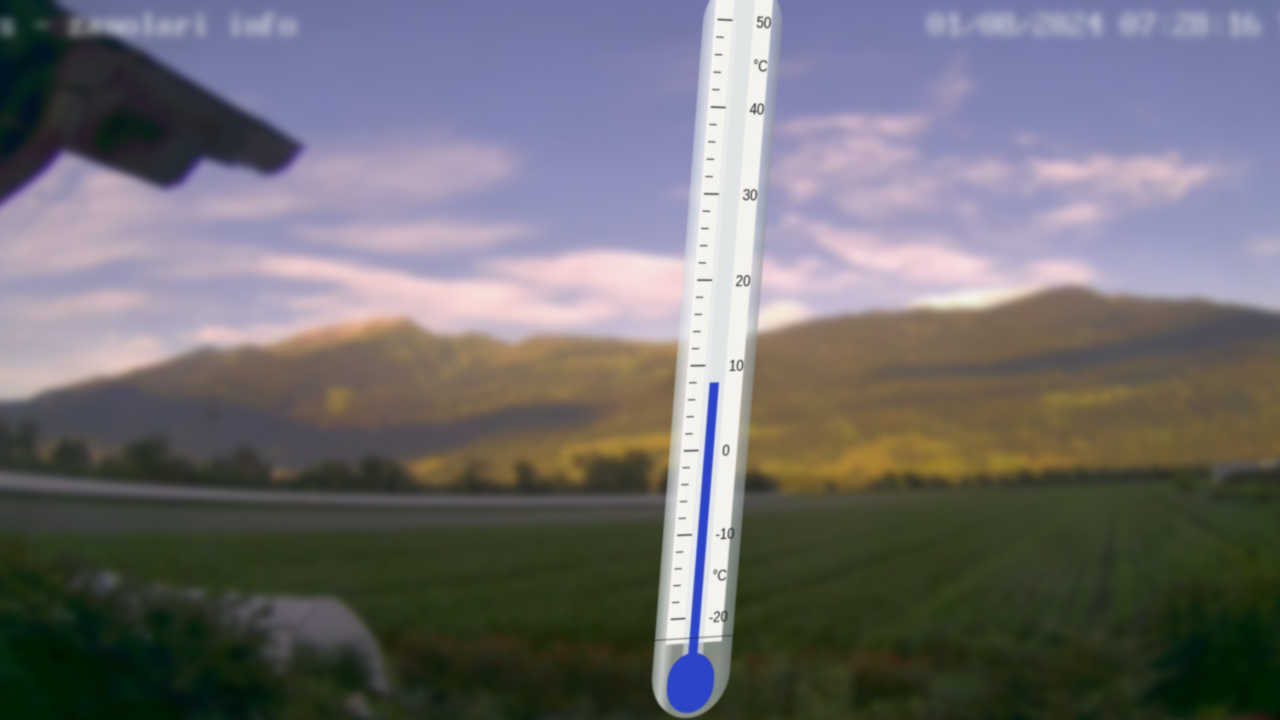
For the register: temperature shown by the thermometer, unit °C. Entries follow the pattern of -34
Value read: 8
